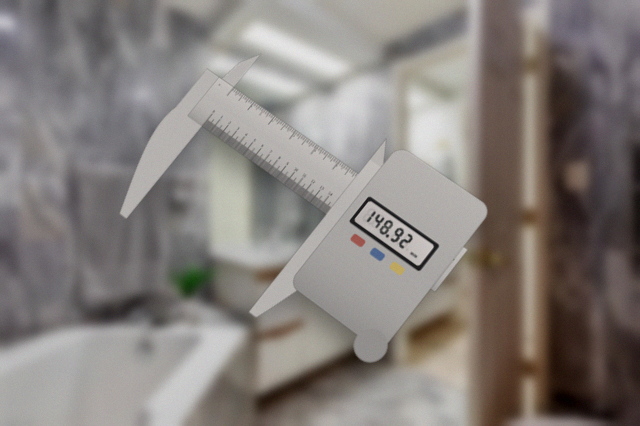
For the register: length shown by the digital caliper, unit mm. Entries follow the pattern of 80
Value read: 148.92
